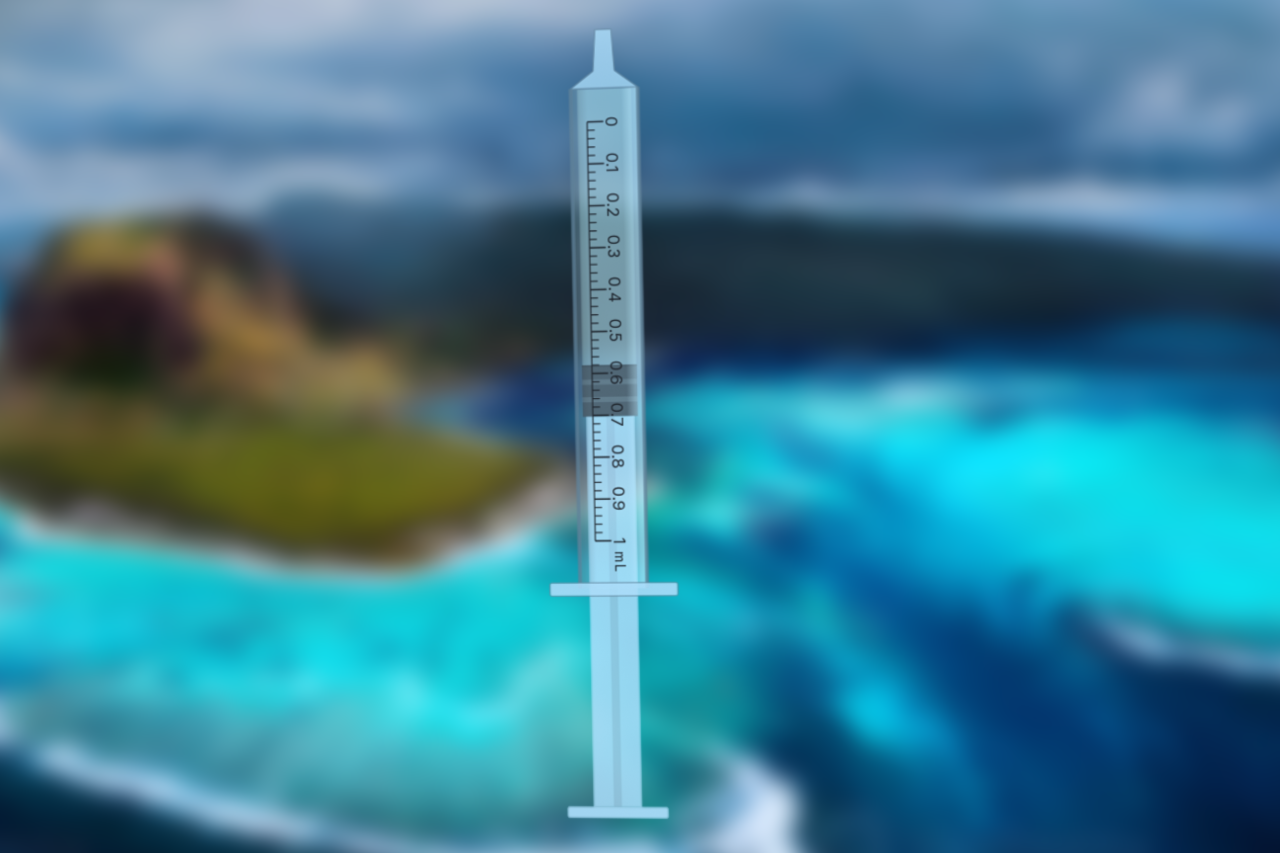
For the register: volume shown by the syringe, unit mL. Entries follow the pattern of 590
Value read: 0.58
